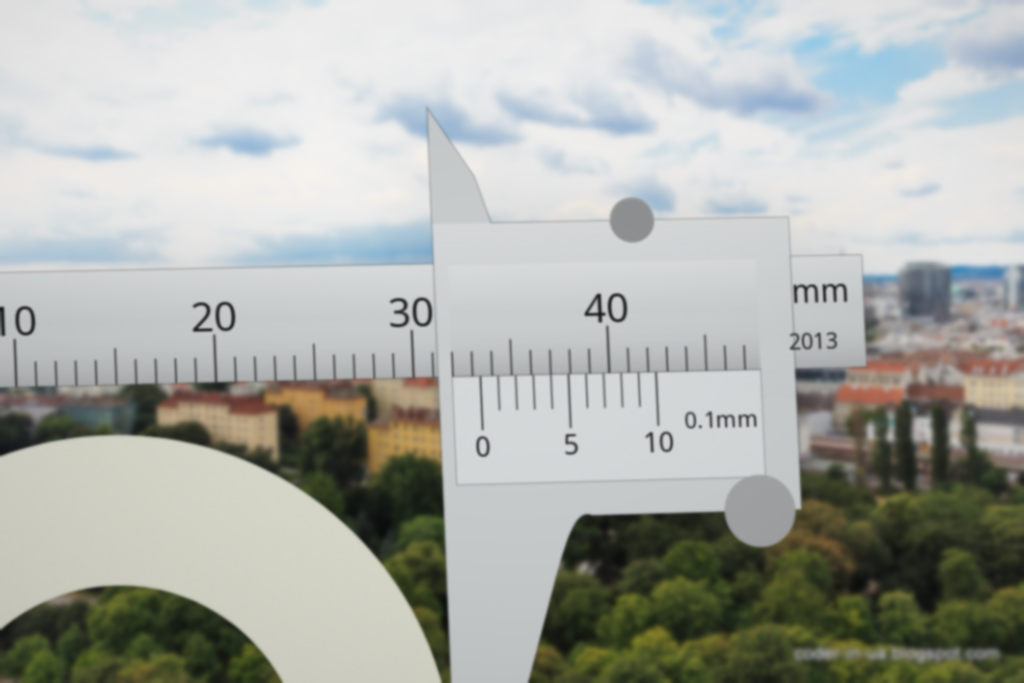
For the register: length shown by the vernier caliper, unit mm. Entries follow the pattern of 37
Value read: 33.4
